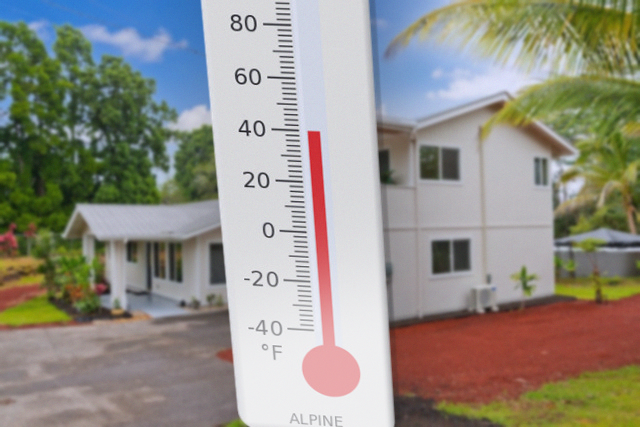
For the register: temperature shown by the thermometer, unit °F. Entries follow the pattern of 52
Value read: 40
